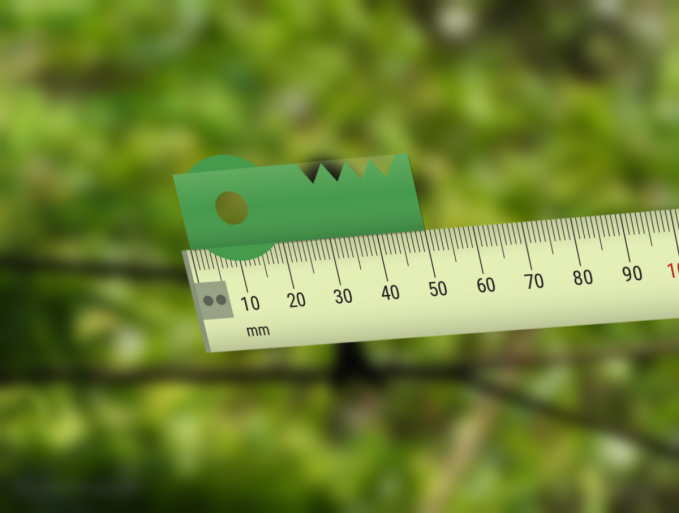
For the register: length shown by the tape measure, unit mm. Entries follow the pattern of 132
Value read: 50
